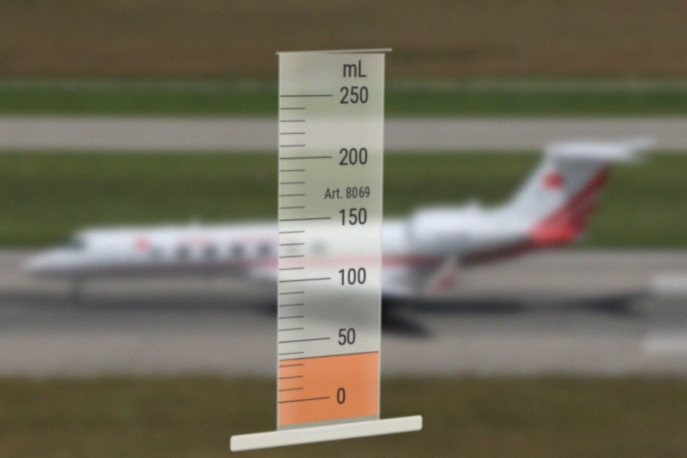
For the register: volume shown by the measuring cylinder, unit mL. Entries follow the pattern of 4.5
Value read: 35
